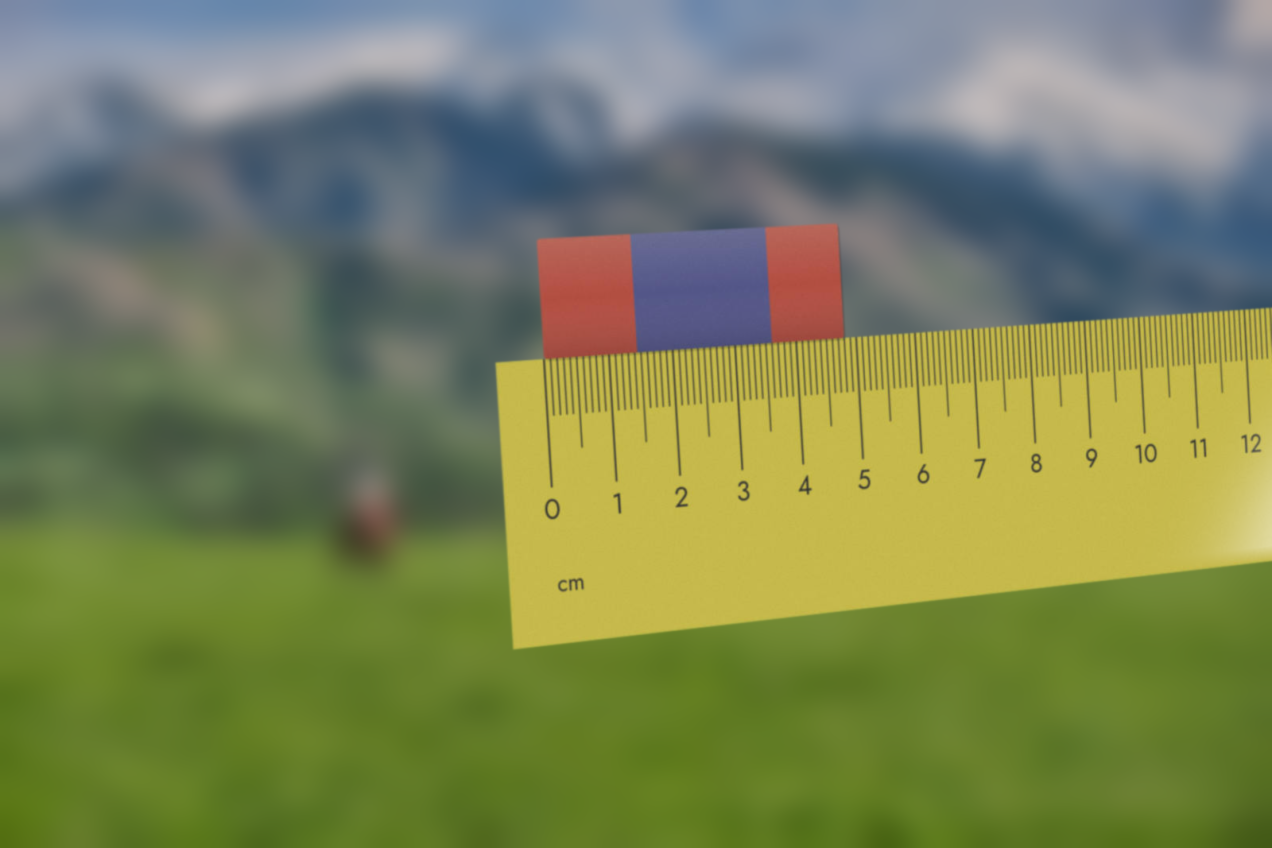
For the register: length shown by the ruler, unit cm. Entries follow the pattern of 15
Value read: 4.8
